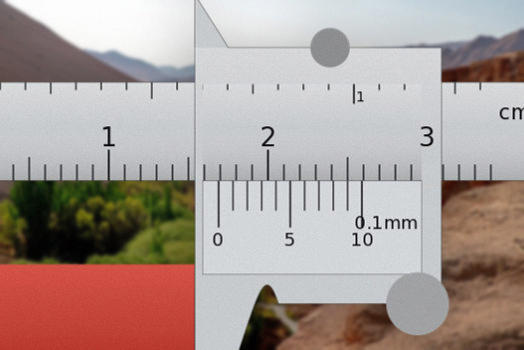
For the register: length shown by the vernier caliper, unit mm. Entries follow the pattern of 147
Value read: 16.9
